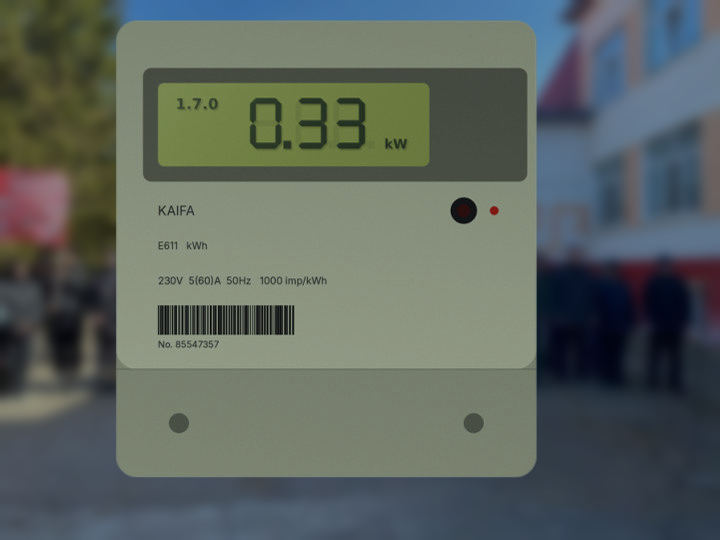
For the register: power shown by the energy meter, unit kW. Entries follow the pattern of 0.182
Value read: 0.33
